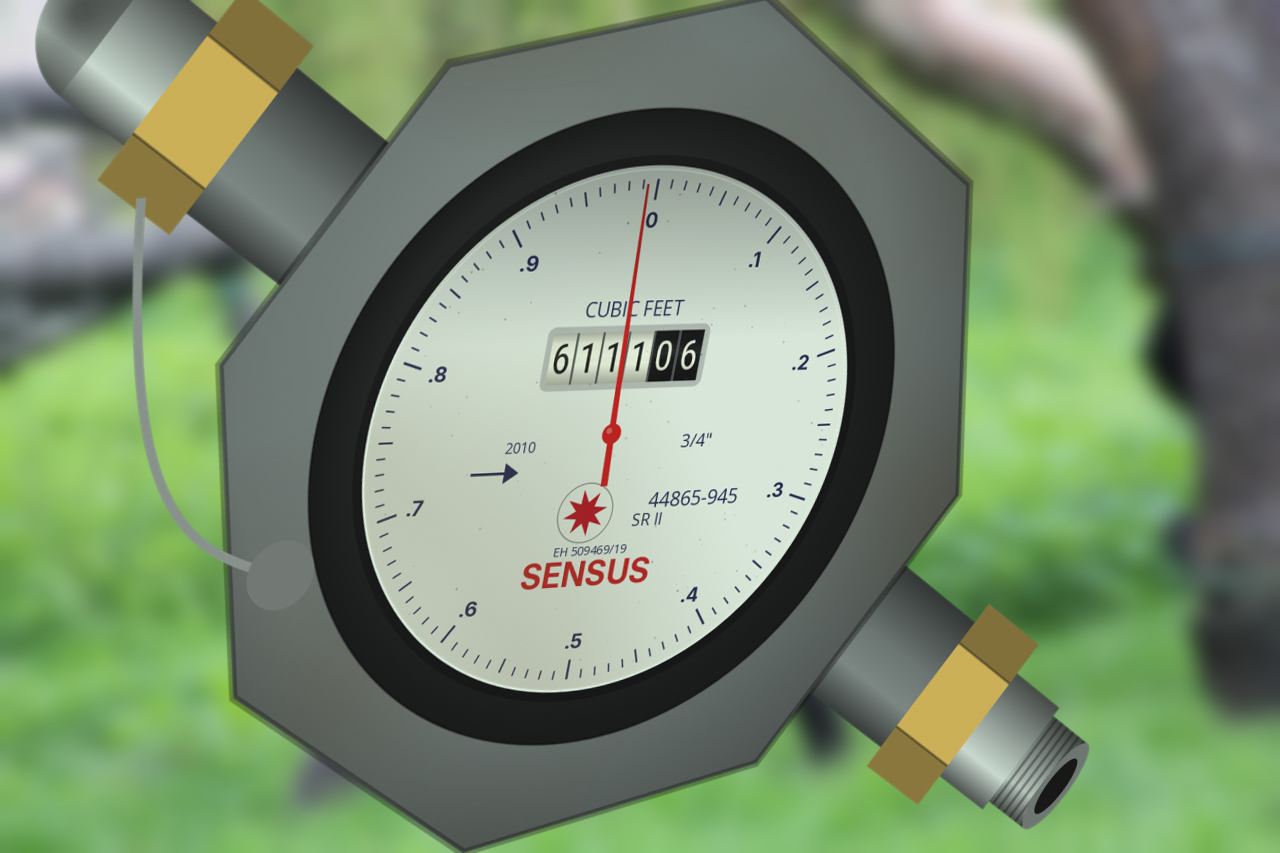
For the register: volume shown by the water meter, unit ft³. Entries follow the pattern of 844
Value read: 611105.99
